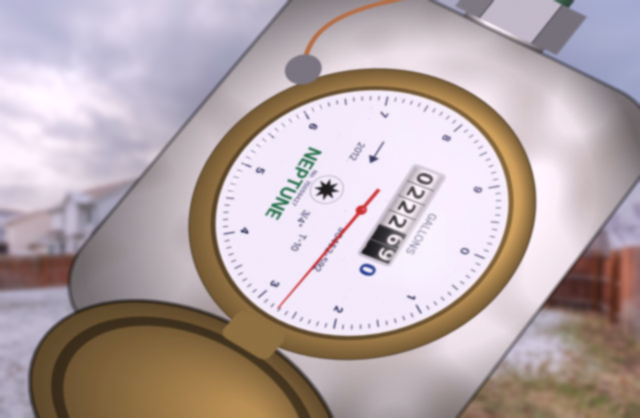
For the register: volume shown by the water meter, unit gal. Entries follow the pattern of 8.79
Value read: 222692.7
